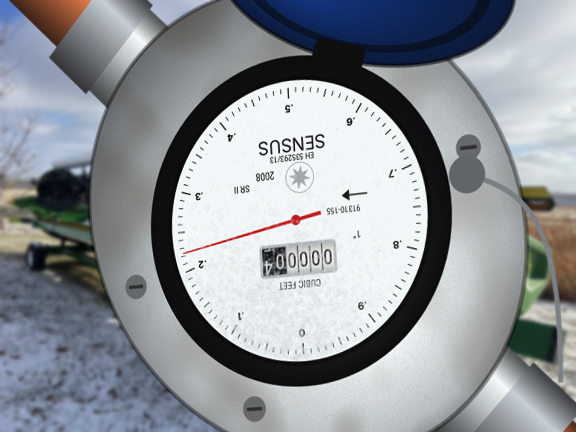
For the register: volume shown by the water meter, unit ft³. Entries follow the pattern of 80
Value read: 4.22
